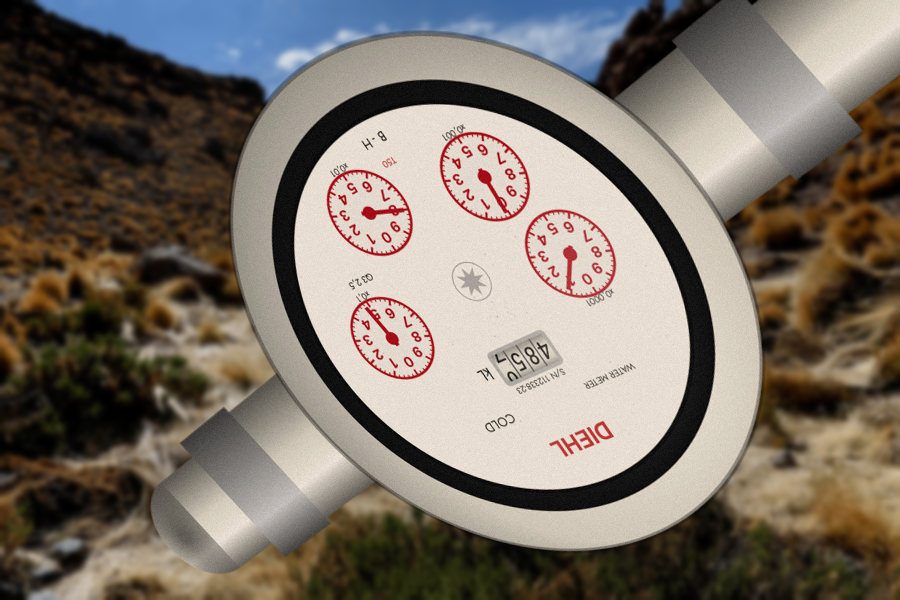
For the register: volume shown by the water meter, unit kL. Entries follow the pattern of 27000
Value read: 4856.4801
